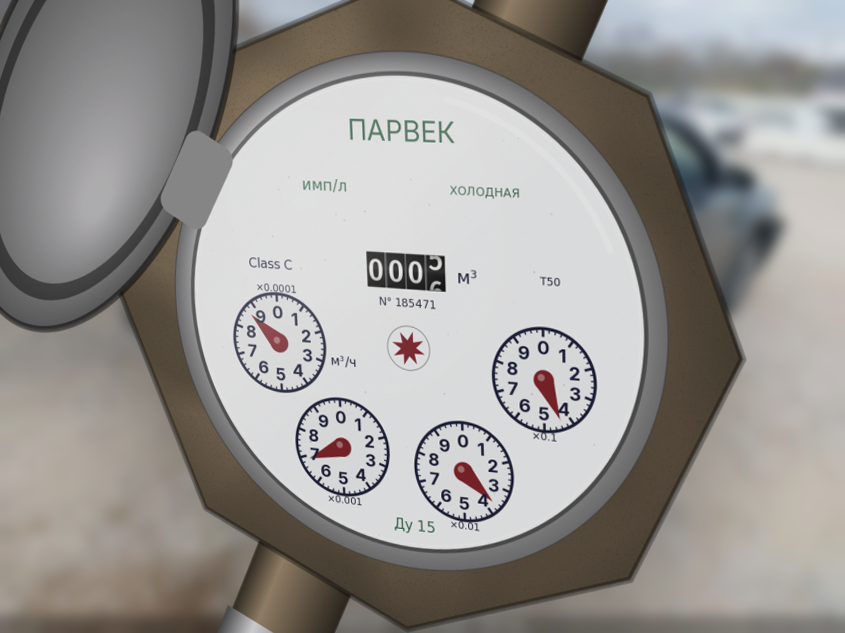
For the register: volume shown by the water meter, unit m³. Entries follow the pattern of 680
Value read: 5.4368
